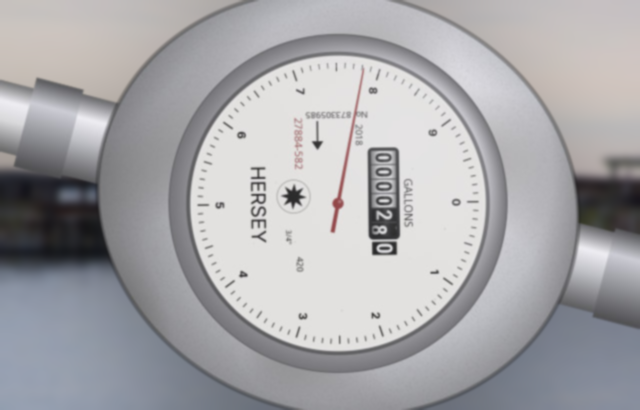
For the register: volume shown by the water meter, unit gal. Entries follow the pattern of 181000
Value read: 277.8
